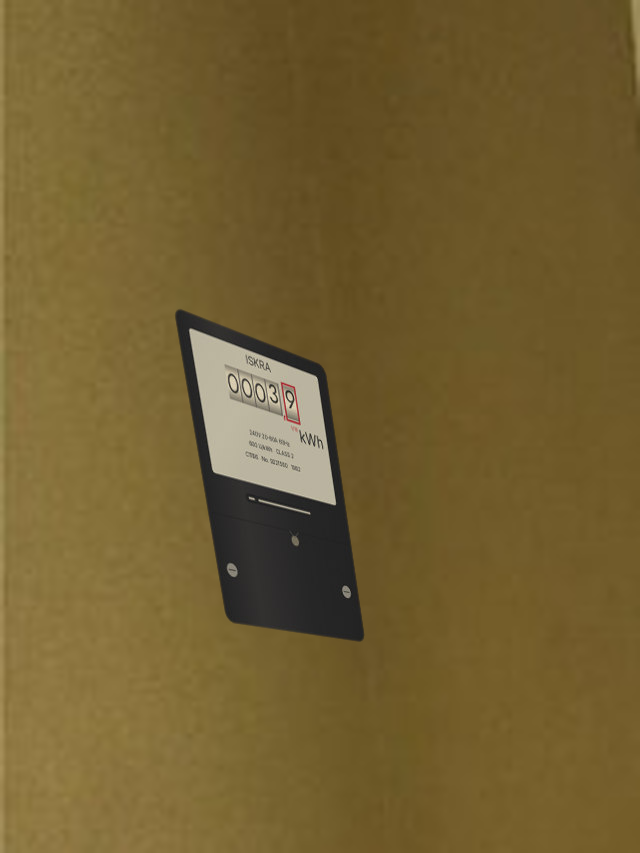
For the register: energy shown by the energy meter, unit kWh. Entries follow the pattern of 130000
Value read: 3.9
